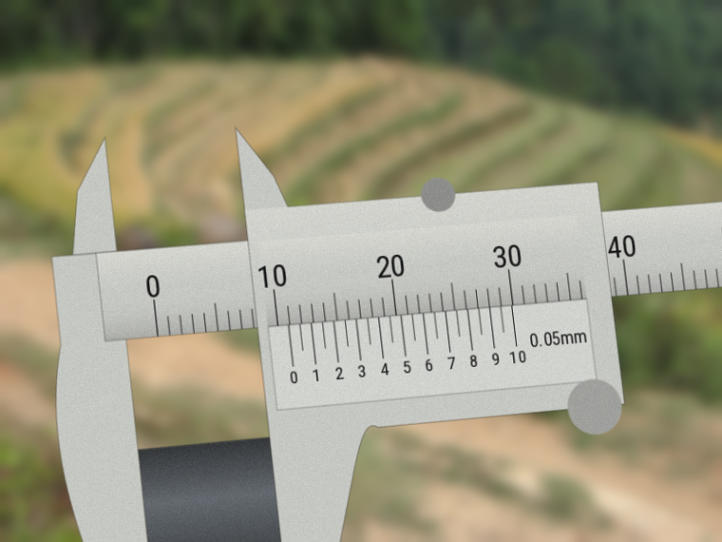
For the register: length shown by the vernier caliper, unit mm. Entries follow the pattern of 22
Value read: 10.9
